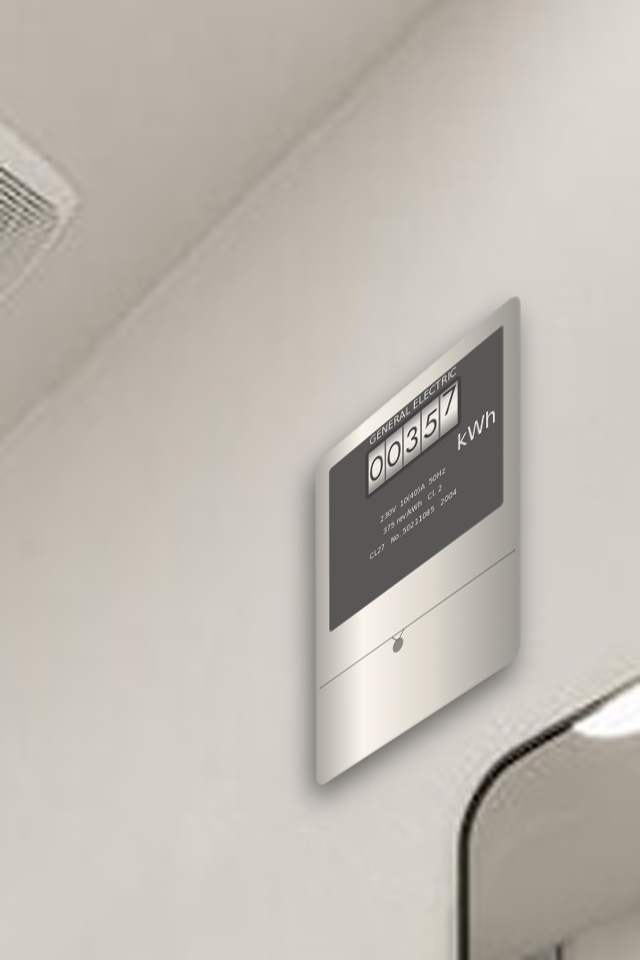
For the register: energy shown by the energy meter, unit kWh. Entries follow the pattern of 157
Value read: 357
